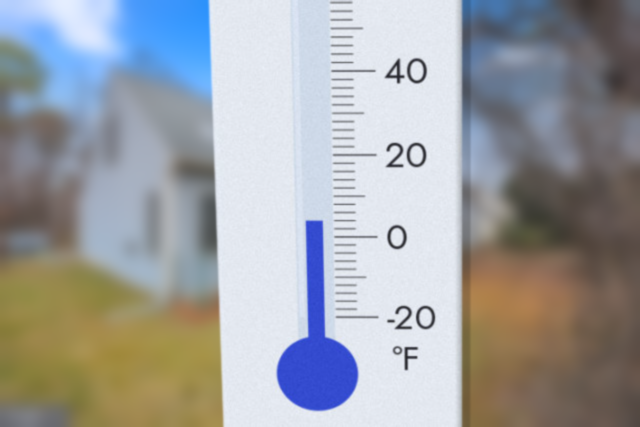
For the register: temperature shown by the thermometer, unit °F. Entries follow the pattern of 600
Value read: 4
